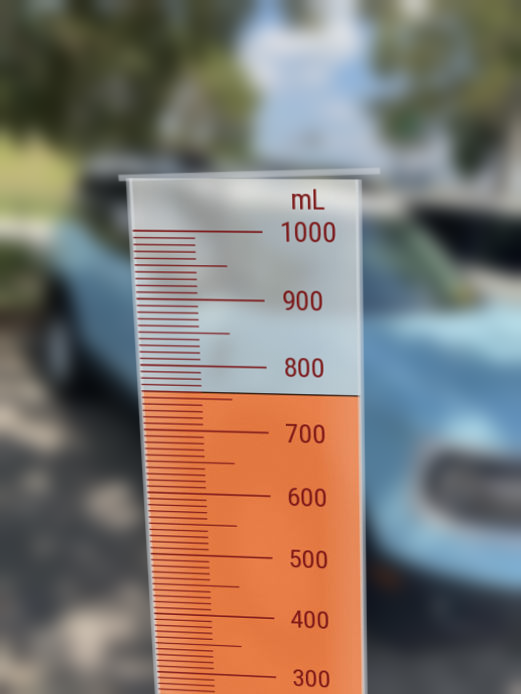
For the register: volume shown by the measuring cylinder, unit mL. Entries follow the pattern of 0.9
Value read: 760
